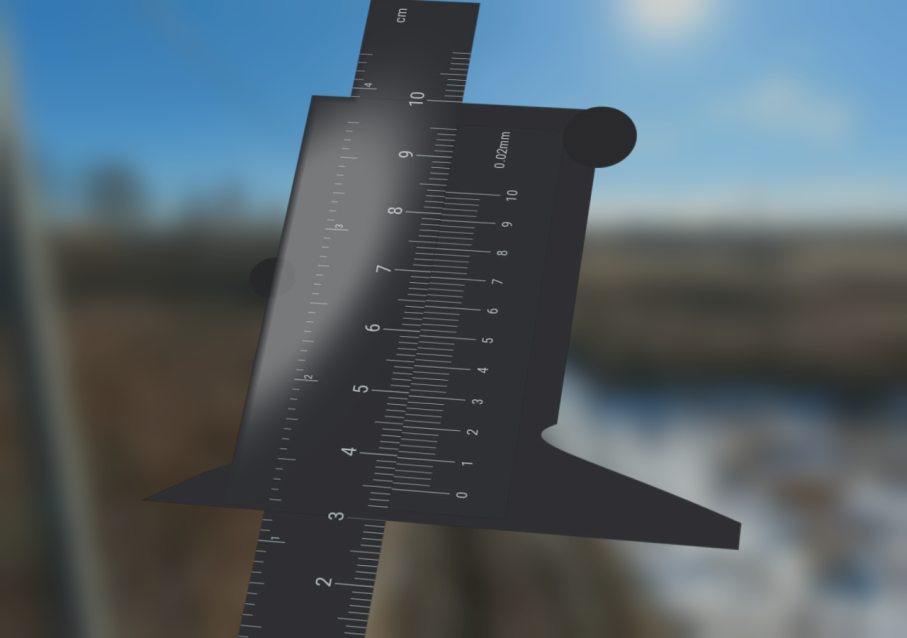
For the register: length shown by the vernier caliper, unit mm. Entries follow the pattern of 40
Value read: 34.8
